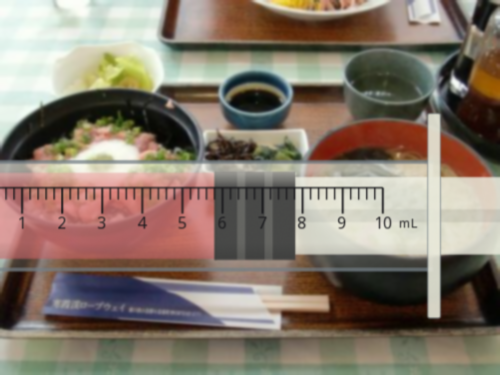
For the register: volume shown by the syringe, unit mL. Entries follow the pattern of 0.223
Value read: 5.8
